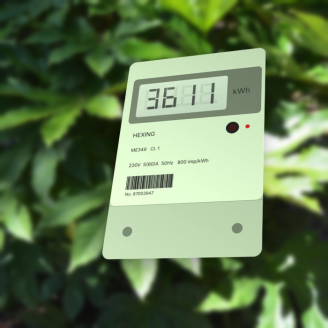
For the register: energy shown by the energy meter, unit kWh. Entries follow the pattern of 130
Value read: 3611
